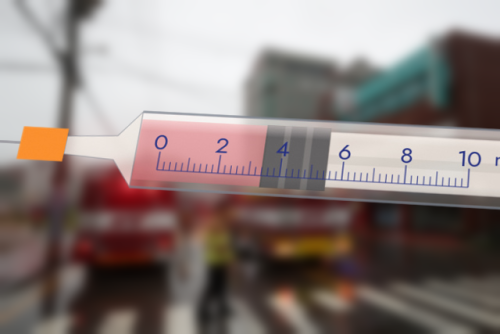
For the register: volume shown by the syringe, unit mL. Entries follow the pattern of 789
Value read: 3.4
